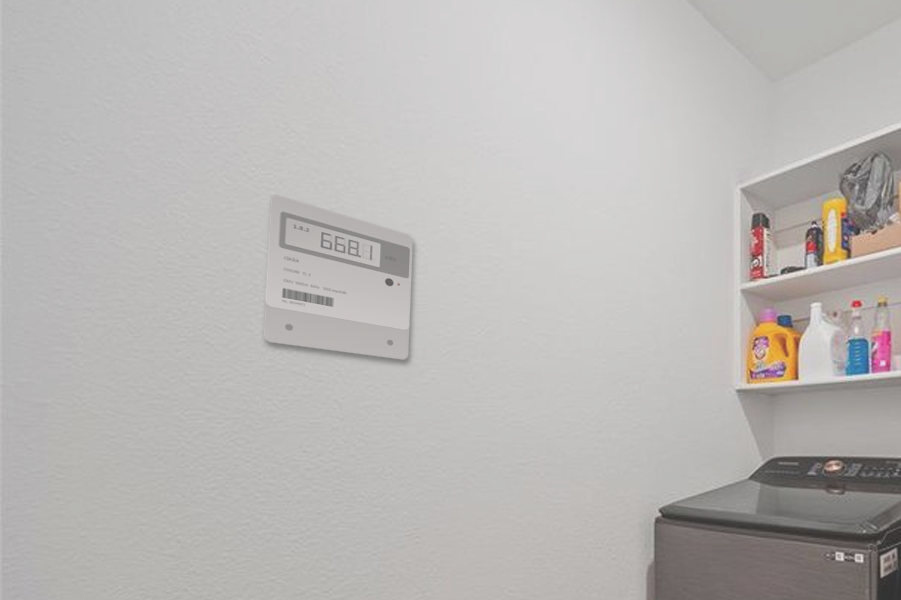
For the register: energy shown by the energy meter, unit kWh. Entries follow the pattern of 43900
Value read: 668.1
